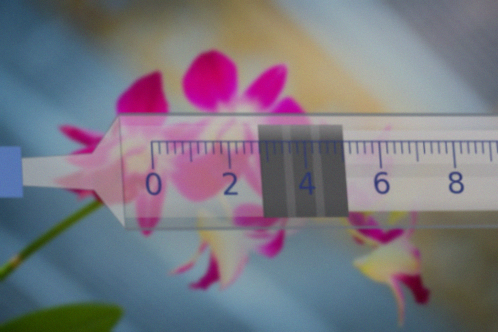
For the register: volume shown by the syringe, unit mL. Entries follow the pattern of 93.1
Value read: 2.8
